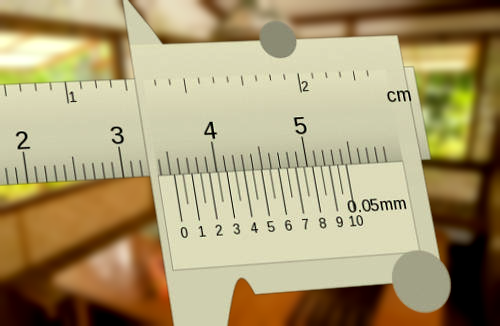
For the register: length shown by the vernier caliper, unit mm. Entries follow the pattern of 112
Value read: 35.4
